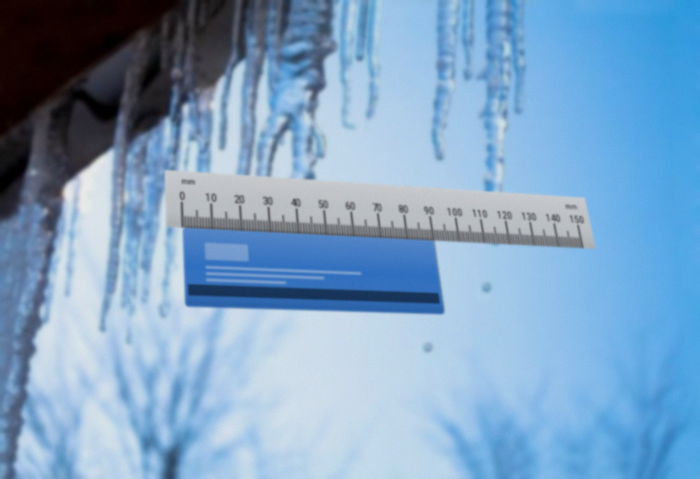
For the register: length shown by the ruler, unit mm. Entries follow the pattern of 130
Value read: 90
